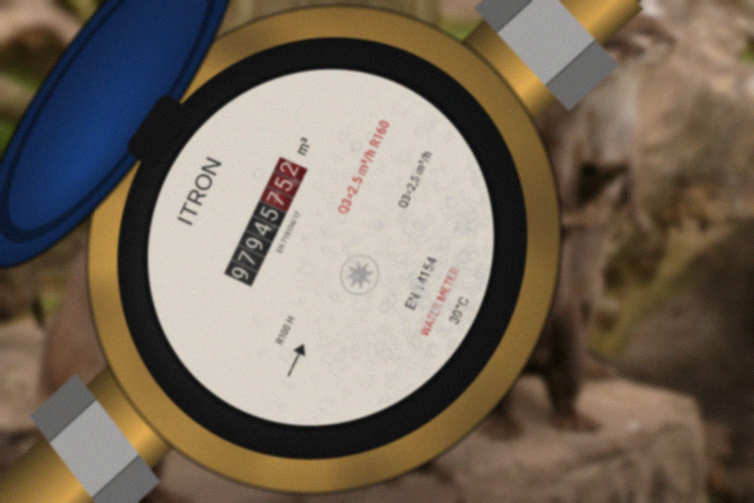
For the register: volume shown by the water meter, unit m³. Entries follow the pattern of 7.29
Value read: 97945.752
